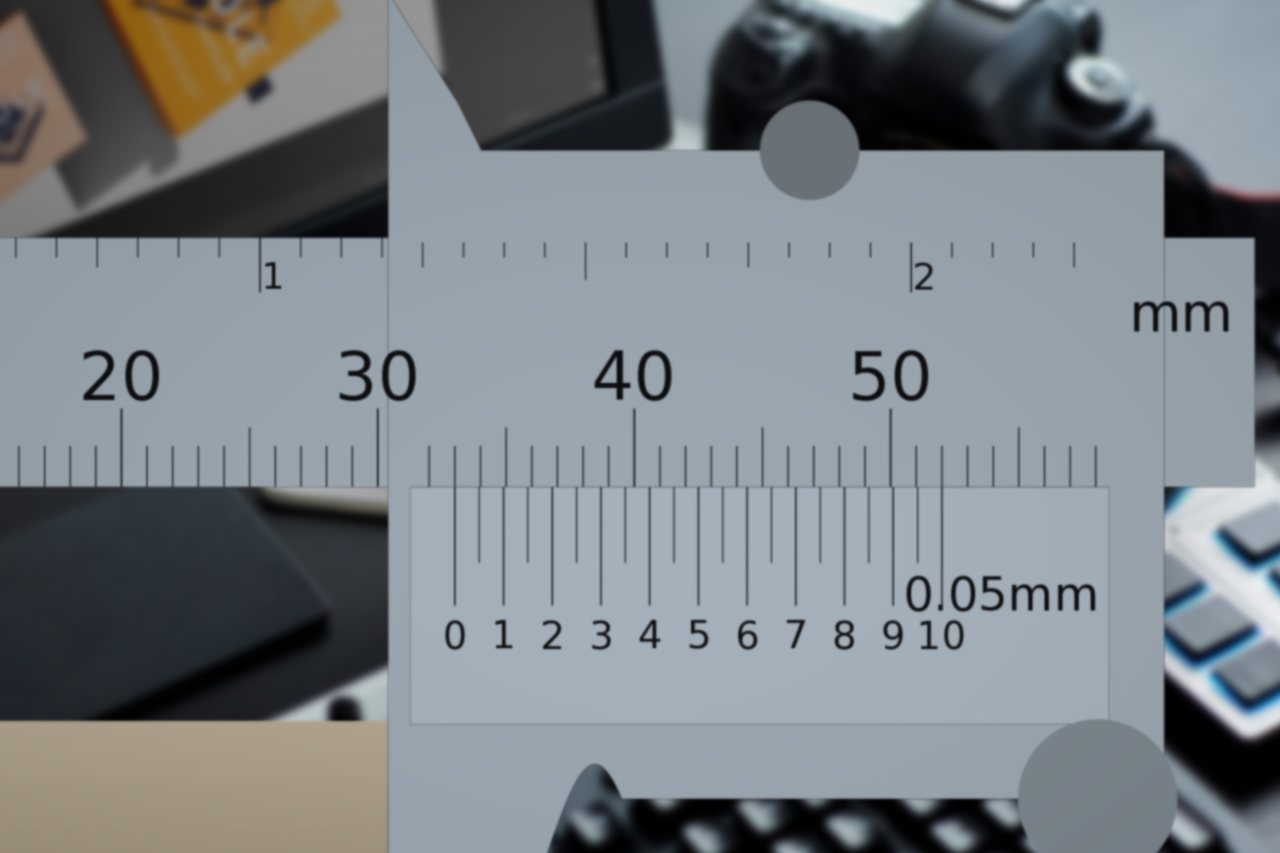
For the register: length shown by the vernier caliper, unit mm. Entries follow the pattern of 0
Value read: 33.0
